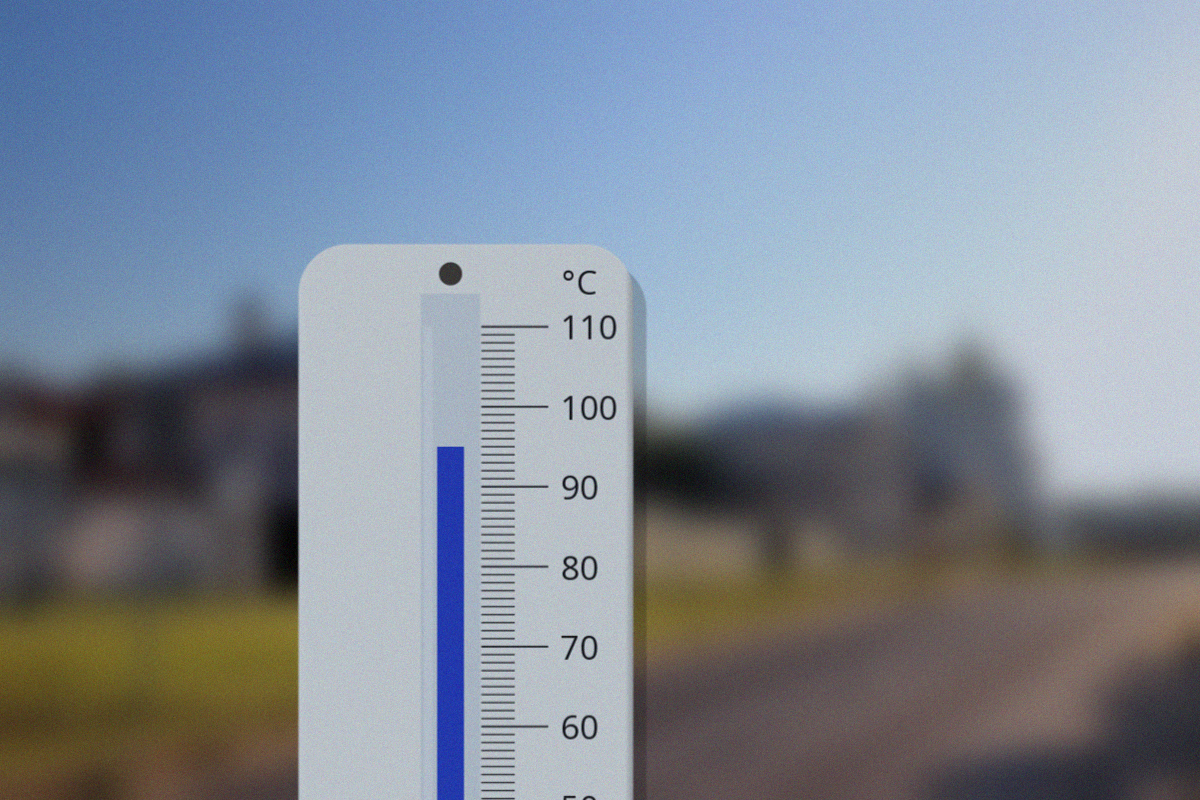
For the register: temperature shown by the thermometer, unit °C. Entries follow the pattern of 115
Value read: 95
